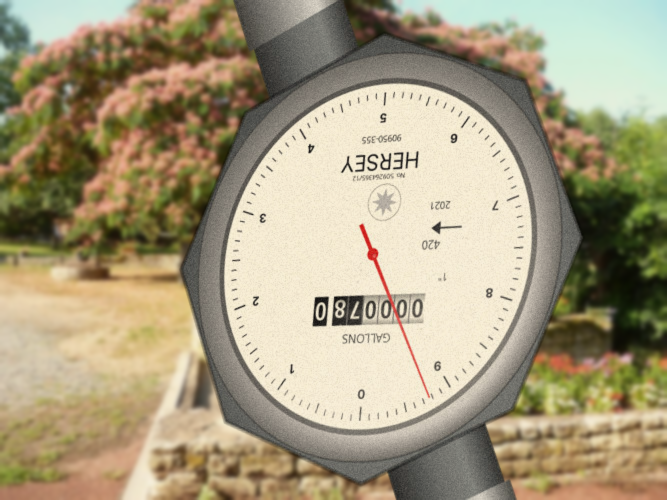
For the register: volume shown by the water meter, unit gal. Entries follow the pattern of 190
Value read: 779.2
